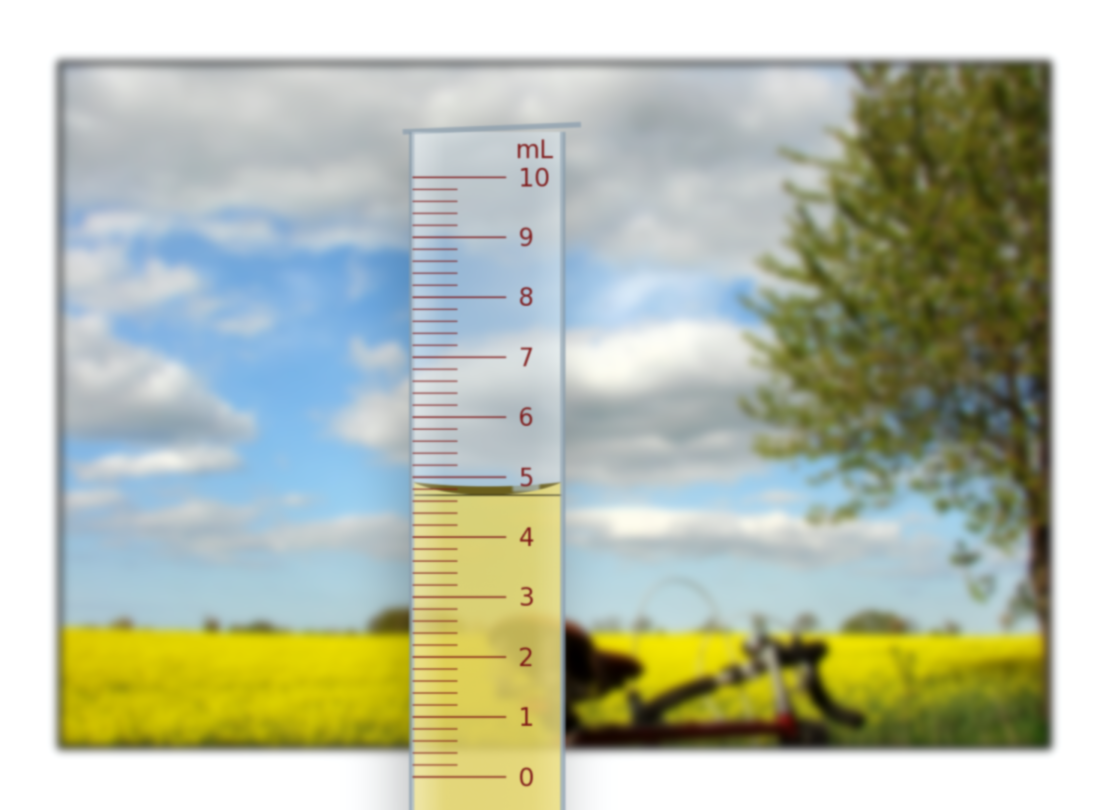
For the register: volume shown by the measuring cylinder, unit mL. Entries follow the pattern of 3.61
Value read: 4.7
